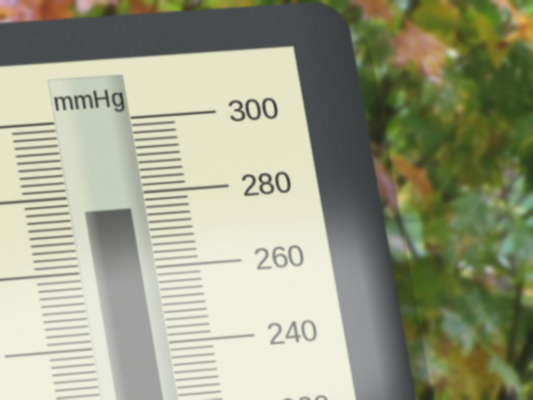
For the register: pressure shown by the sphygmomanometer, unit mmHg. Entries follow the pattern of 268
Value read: 276
